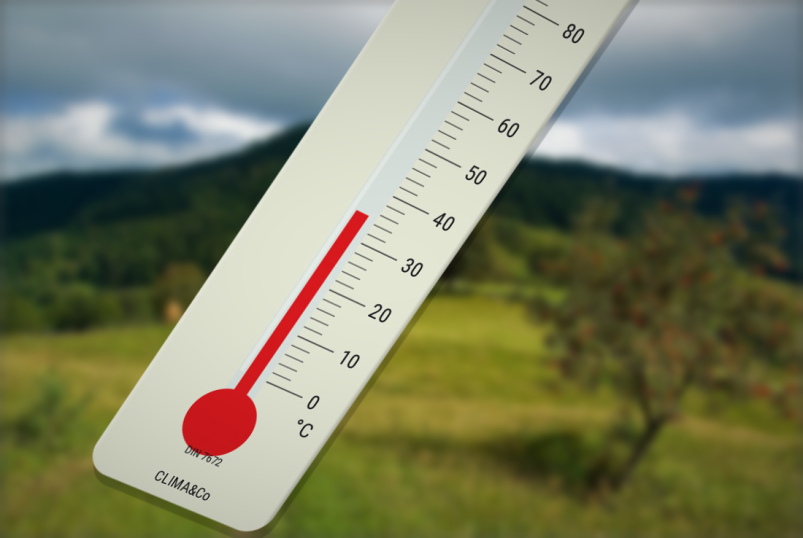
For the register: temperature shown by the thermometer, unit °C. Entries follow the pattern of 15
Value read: 35
